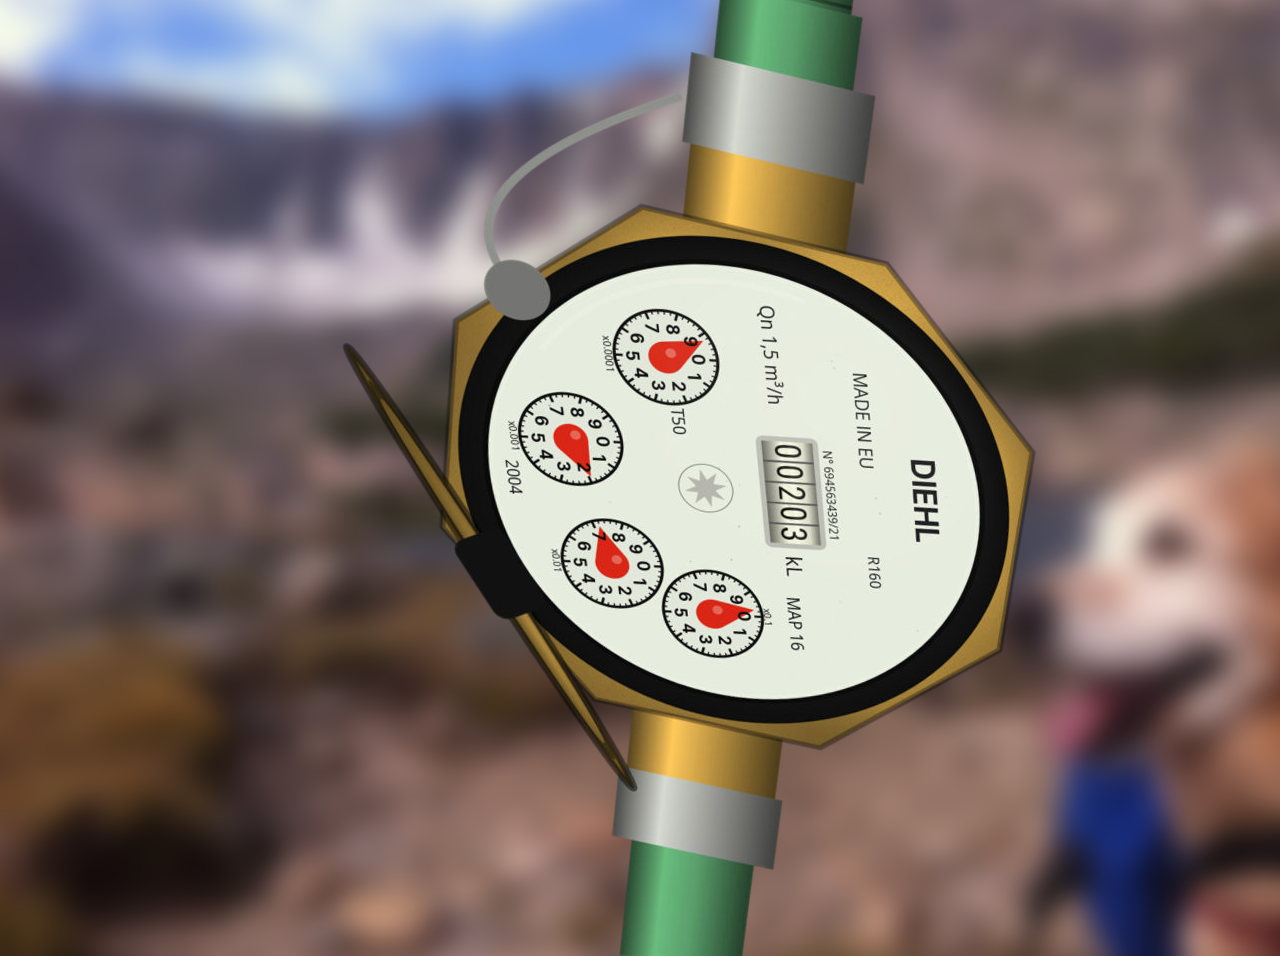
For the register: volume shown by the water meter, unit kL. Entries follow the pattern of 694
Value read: 202.9719
